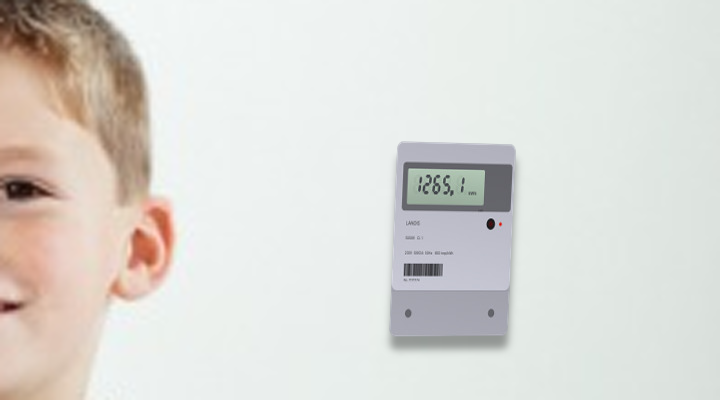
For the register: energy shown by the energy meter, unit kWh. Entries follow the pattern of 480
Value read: 1265.1
